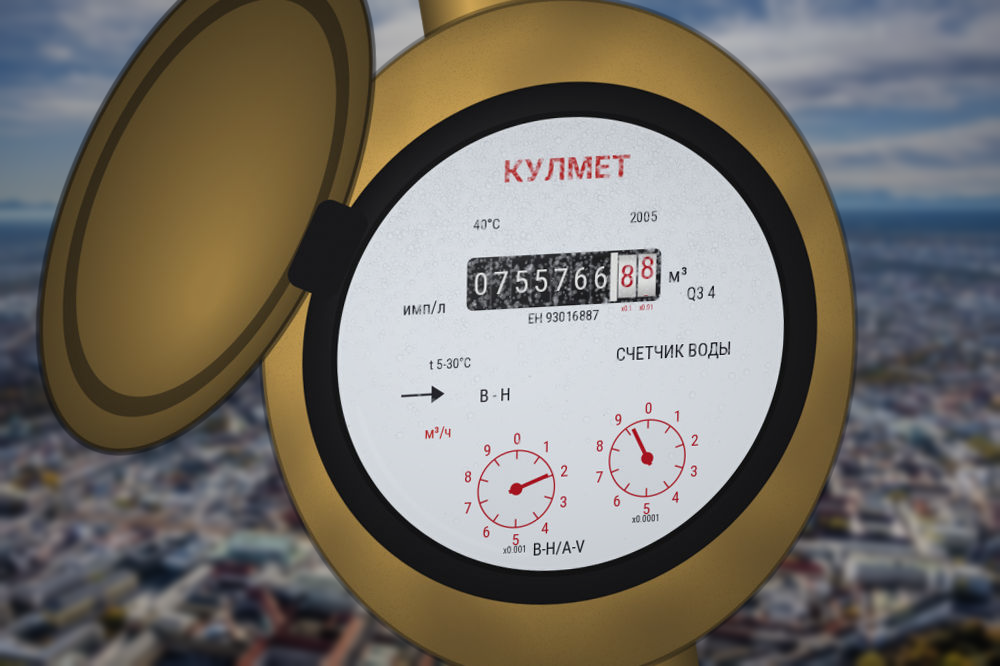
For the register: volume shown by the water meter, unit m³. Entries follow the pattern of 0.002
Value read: 755766.8819
